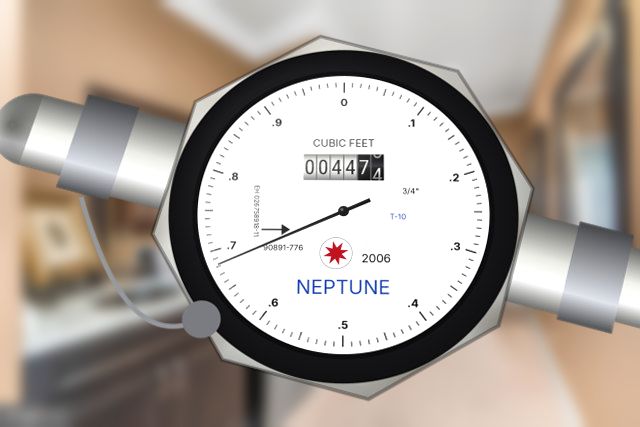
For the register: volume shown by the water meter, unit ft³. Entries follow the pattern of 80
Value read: 4473.68
